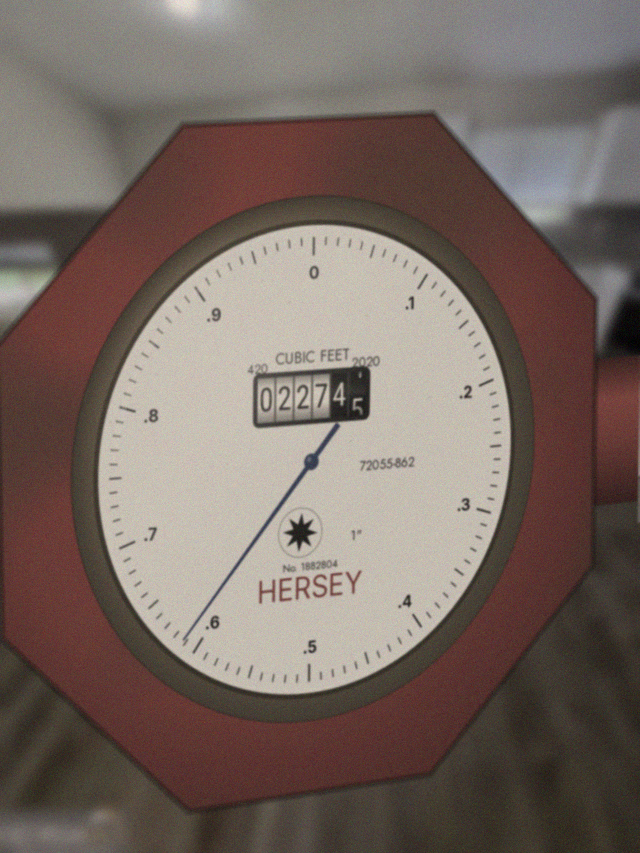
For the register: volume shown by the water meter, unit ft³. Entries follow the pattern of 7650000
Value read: 22744.61
